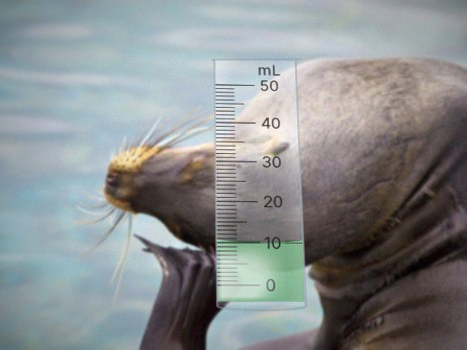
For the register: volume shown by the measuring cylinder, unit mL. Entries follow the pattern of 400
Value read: 10
